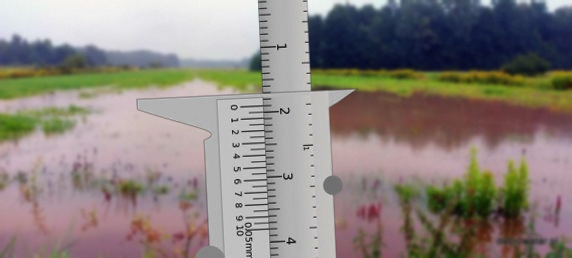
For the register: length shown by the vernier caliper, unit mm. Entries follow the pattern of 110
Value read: 19.0
